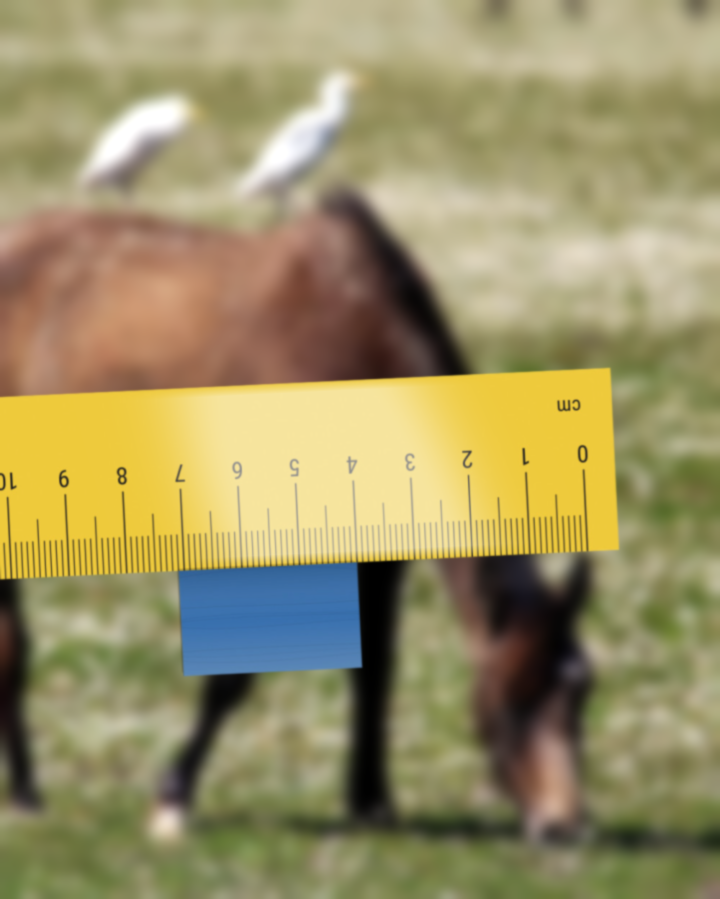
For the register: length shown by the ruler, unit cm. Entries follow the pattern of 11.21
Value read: 3.1
